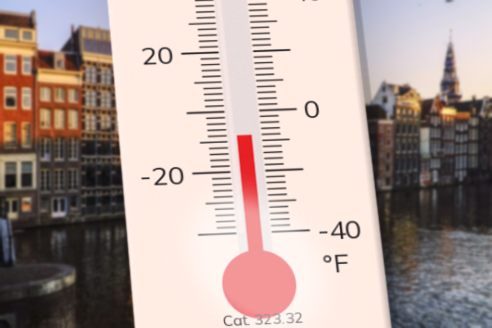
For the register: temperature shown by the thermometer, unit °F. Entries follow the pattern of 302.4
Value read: -8
